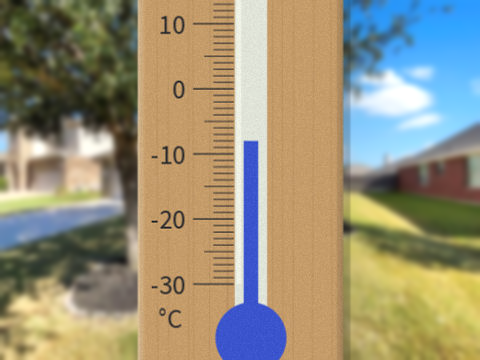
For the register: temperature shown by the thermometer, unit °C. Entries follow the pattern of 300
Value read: -8
